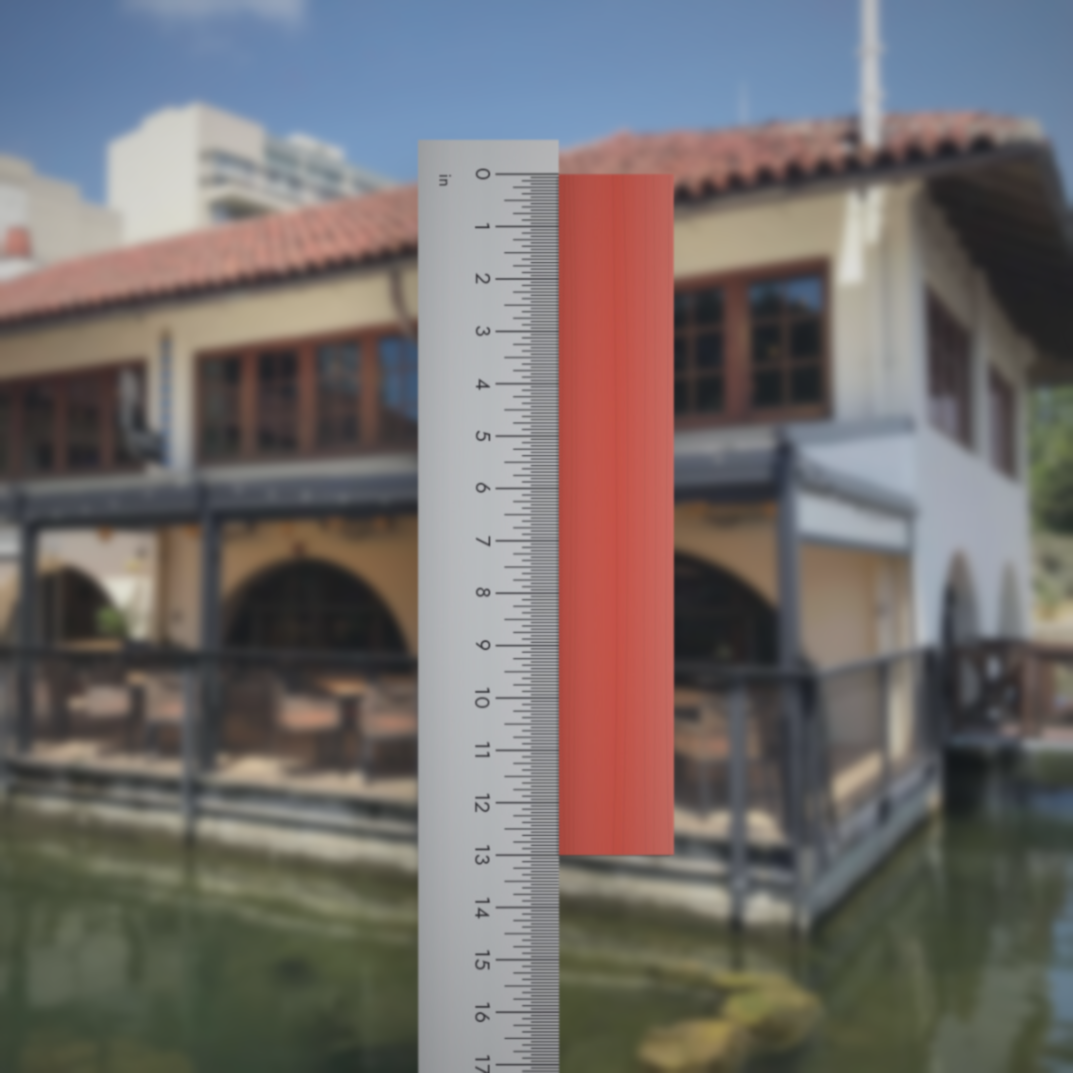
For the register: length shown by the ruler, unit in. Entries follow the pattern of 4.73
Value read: 13
